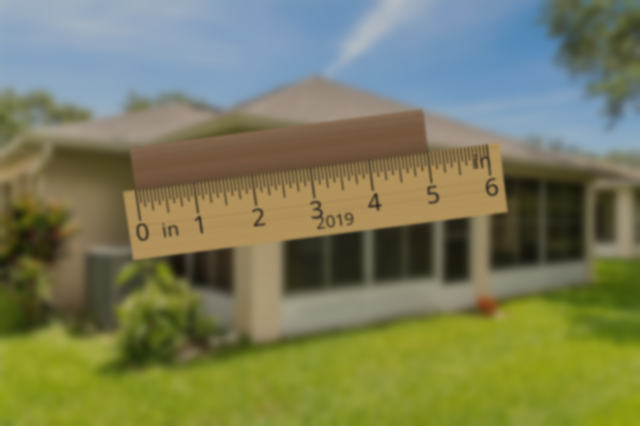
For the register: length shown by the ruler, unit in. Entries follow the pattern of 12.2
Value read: 5
